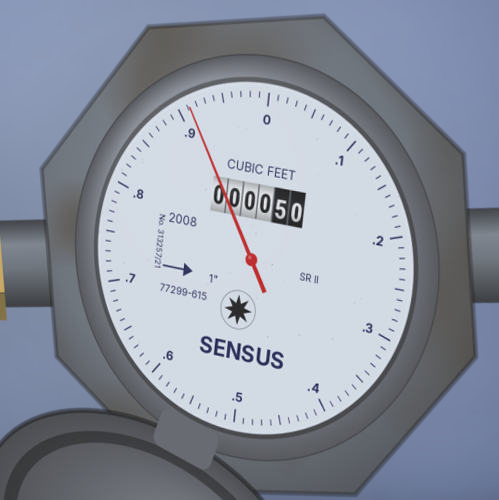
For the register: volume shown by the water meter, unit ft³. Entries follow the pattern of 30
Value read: 49.91
